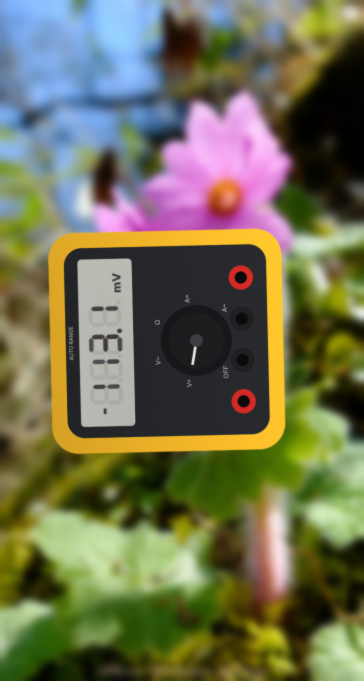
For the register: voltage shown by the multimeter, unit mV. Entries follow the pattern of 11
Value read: -113.1
